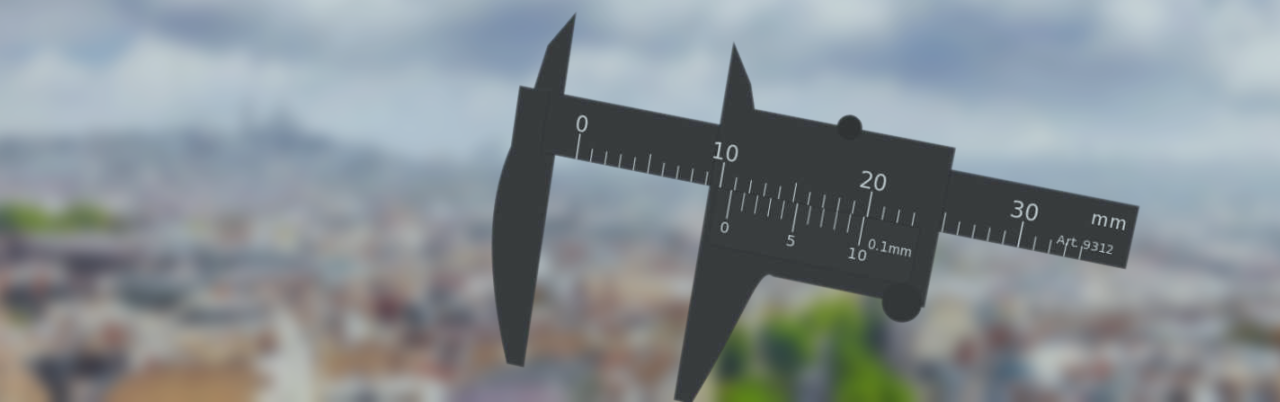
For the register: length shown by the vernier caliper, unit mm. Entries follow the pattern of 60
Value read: 10.8
